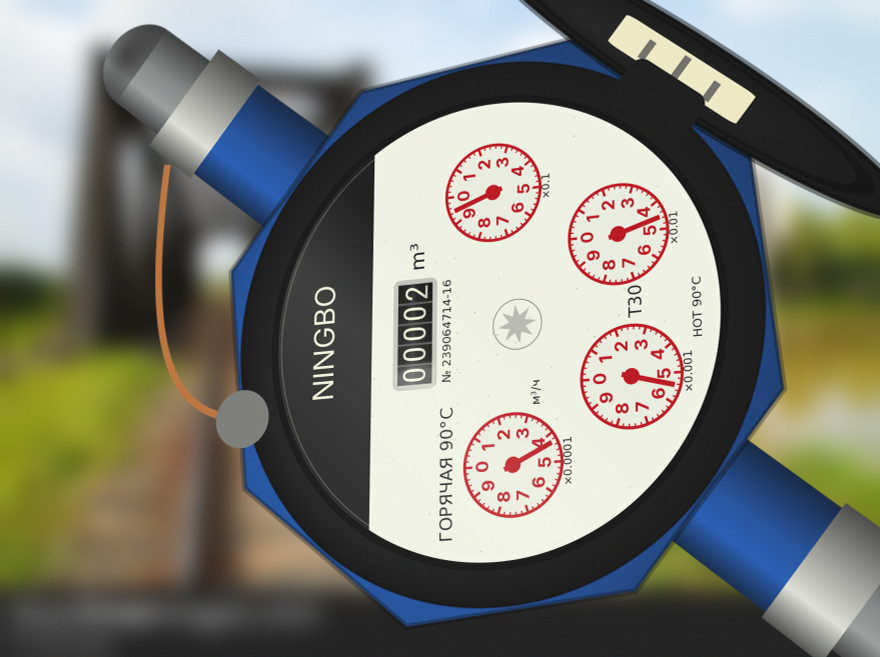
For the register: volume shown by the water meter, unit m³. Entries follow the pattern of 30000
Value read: 1.9454
